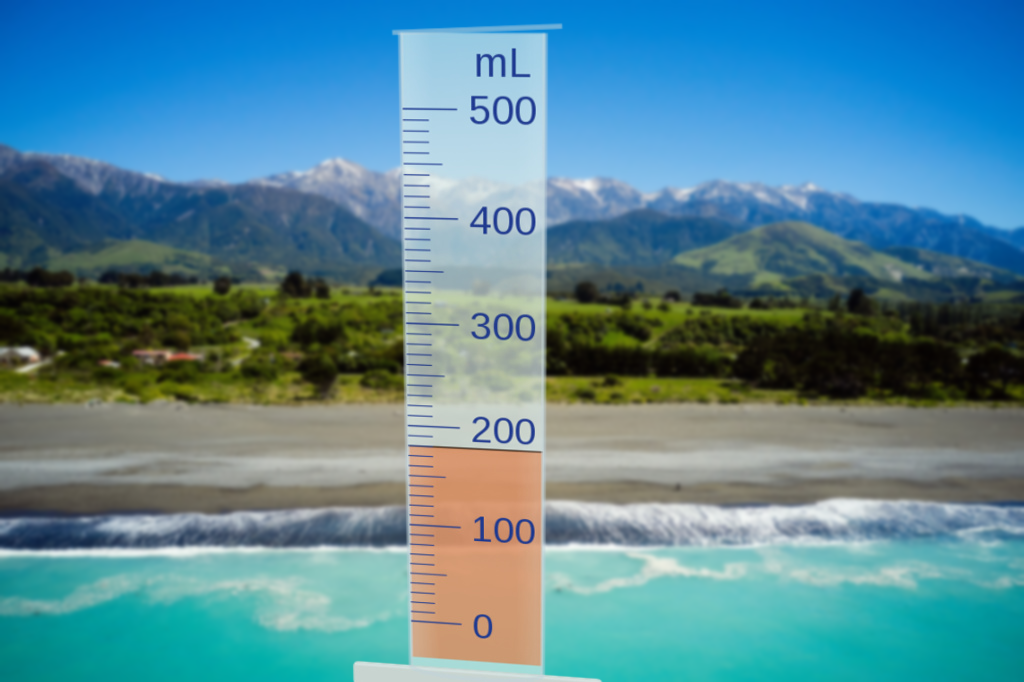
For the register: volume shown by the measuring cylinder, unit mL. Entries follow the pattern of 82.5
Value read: 180
